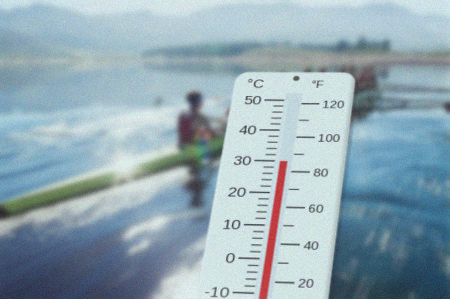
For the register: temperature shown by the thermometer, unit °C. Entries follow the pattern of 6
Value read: 30
